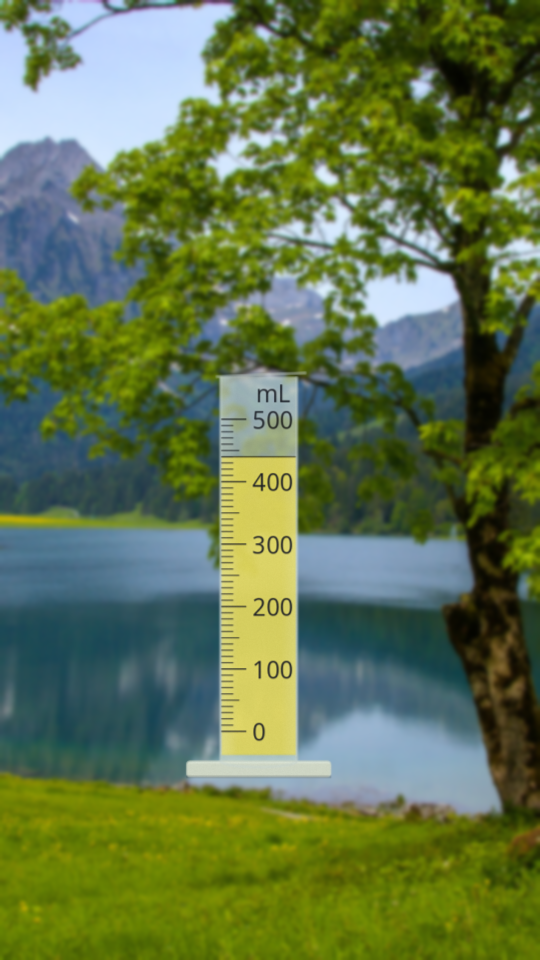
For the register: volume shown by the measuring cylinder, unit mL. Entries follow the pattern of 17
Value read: 440
